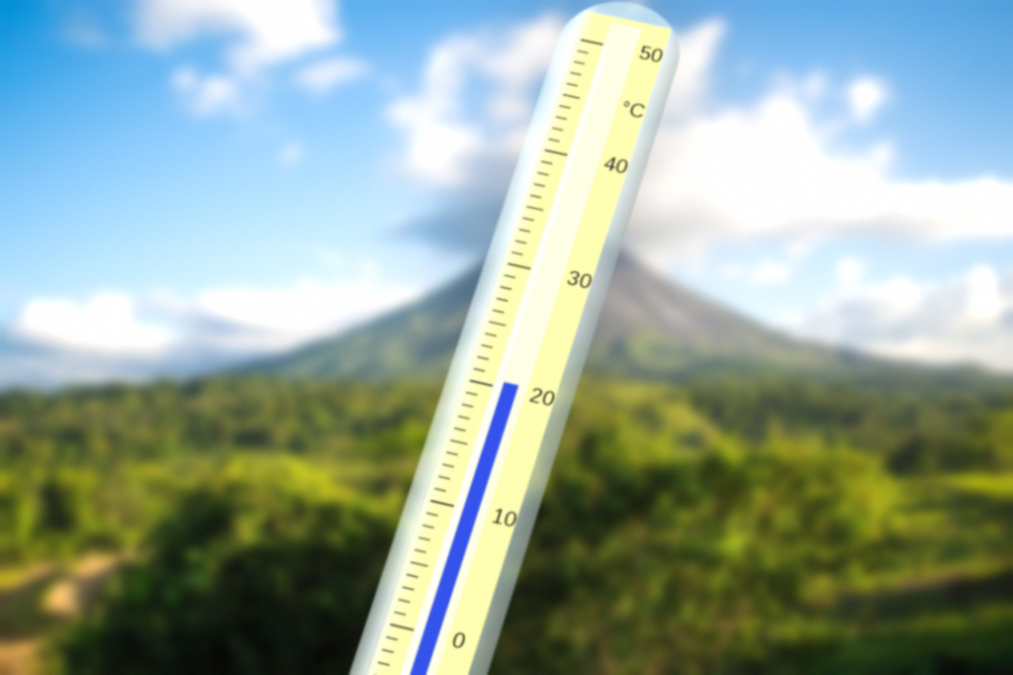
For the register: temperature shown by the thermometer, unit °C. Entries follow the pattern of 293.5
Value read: 20.5
